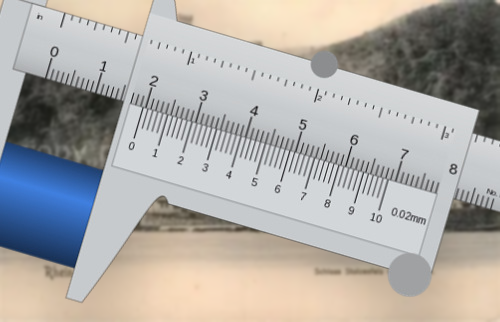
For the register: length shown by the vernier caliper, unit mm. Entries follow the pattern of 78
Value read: 19.5
